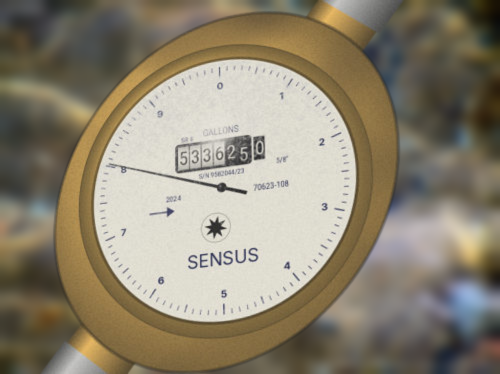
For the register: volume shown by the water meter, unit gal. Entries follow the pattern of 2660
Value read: 5336248.0
